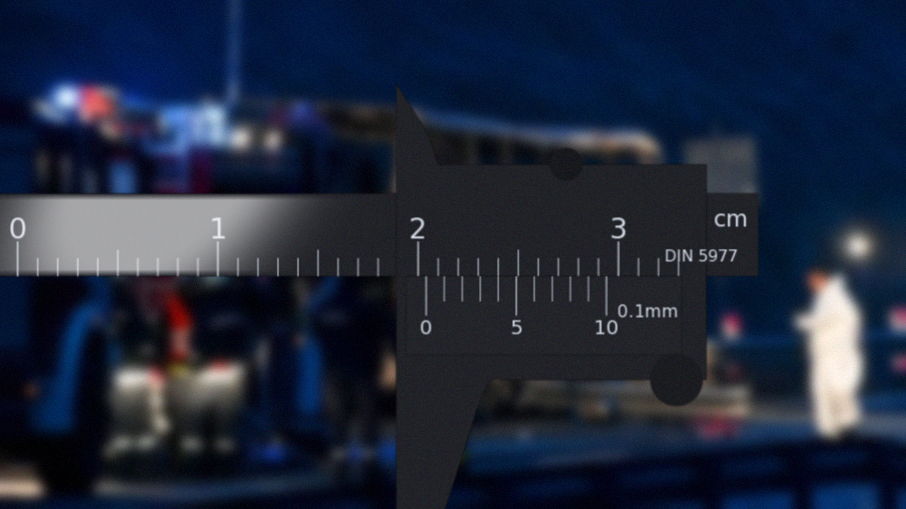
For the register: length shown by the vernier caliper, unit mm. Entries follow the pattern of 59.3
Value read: 20.4
